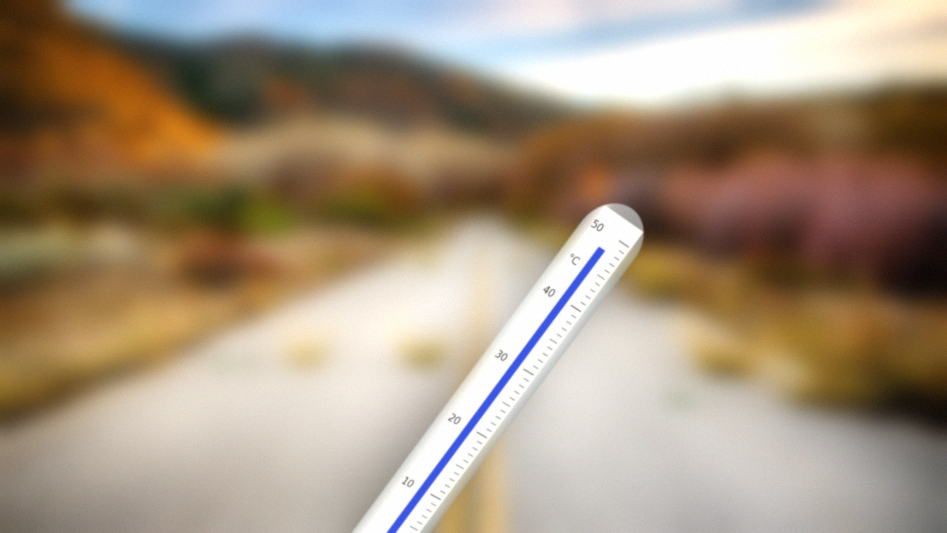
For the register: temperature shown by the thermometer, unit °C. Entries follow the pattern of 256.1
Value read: 48
